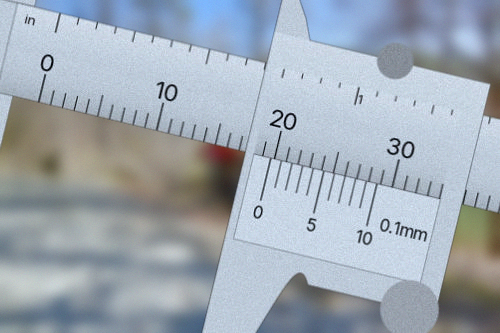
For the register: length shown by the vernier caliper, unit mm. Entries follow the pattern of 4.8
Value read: 19.7
